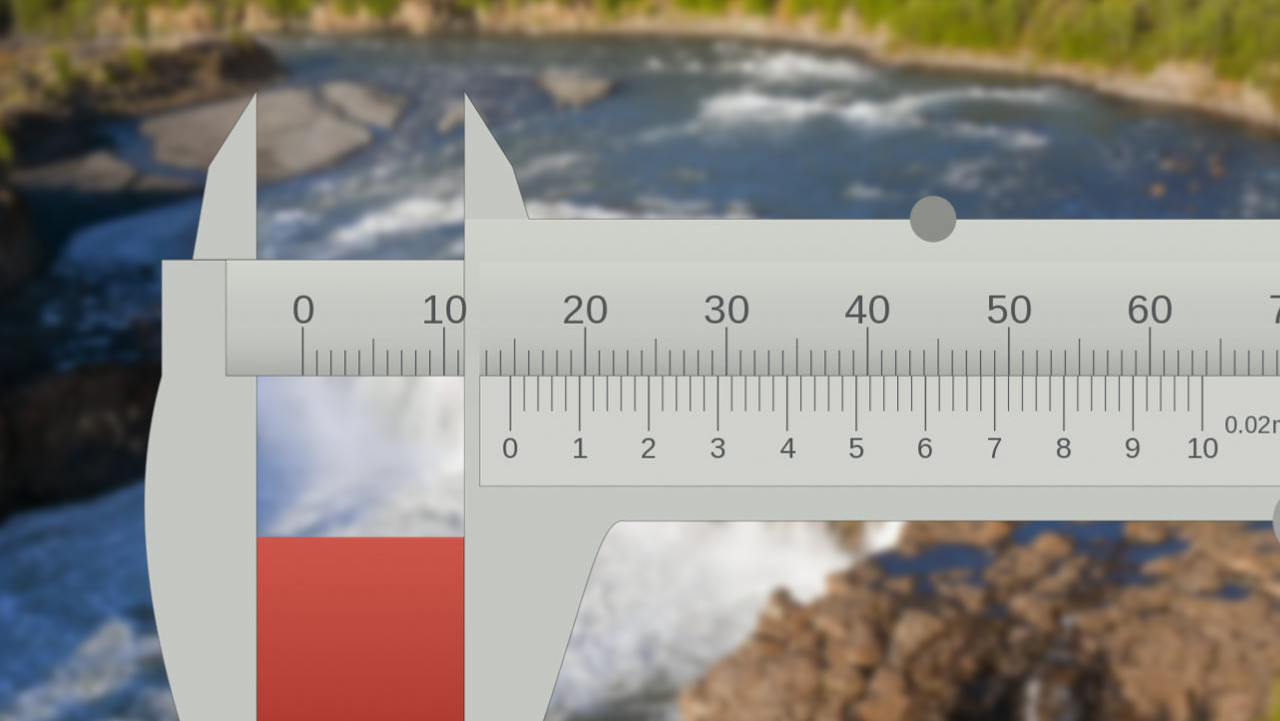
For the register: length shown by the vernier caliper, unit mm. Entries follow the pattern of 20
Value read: 14.7
